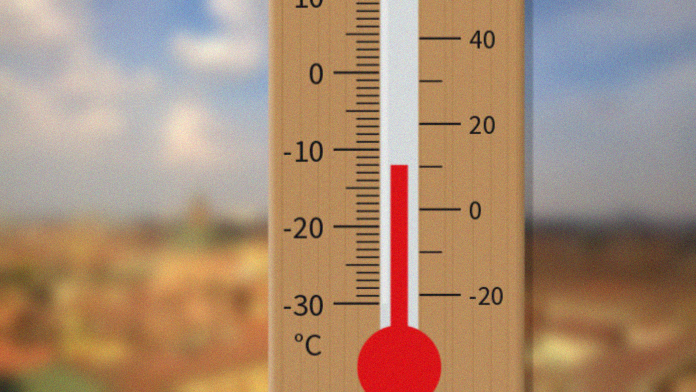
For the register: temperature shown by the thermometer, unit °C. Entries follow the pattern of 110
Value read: -12
